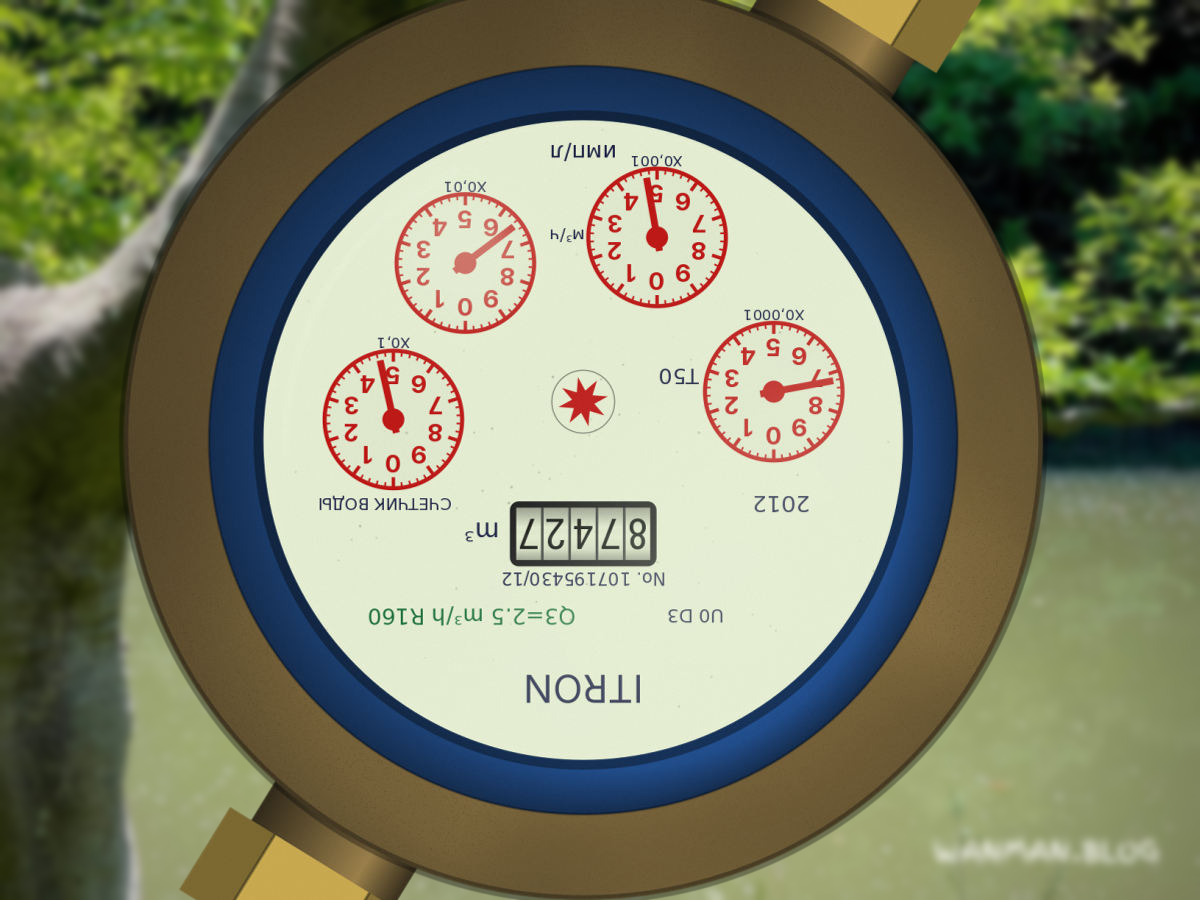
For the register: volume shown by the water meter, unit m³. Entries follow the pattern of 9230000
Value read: 87427.4647
